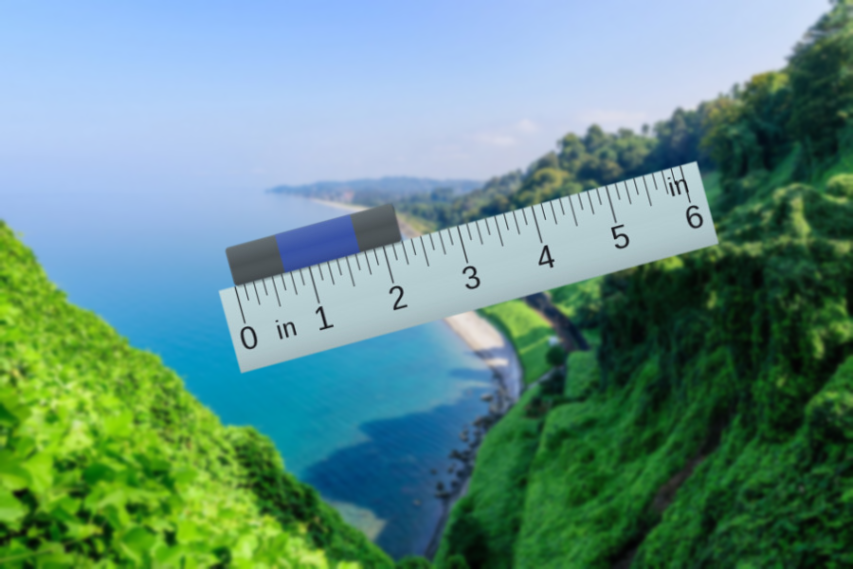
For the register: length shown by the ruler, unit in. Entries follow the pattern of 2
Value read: 2.25
